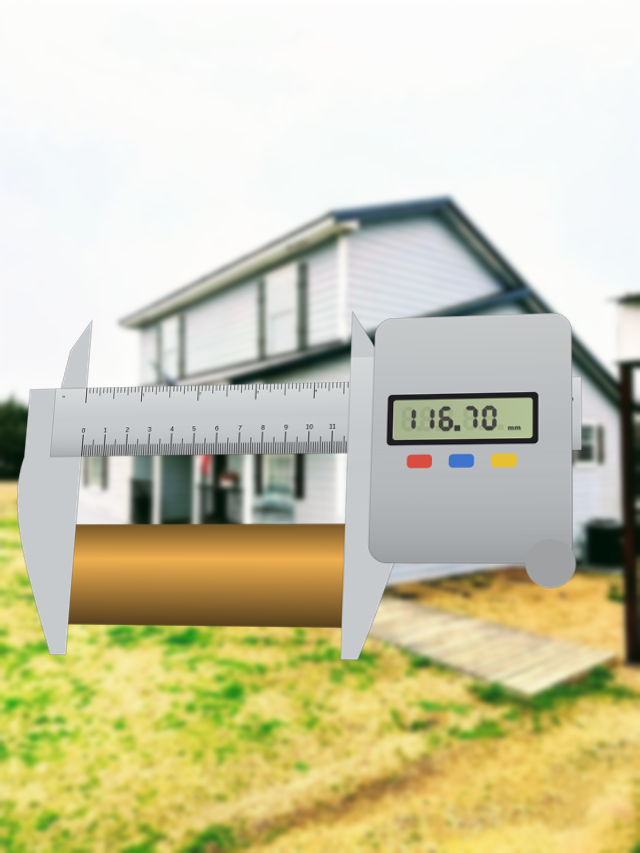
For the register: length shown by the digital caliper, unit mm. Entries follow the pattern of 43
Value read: 116.70
